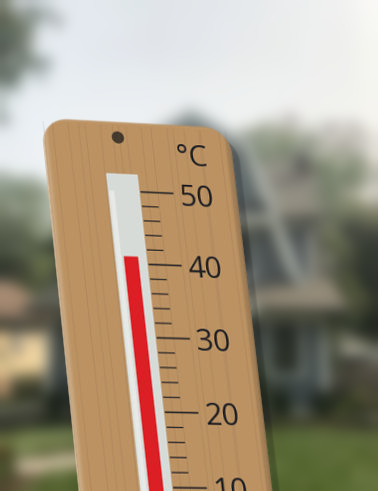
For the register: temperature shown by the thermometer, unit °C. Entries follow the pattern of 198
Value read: 41
